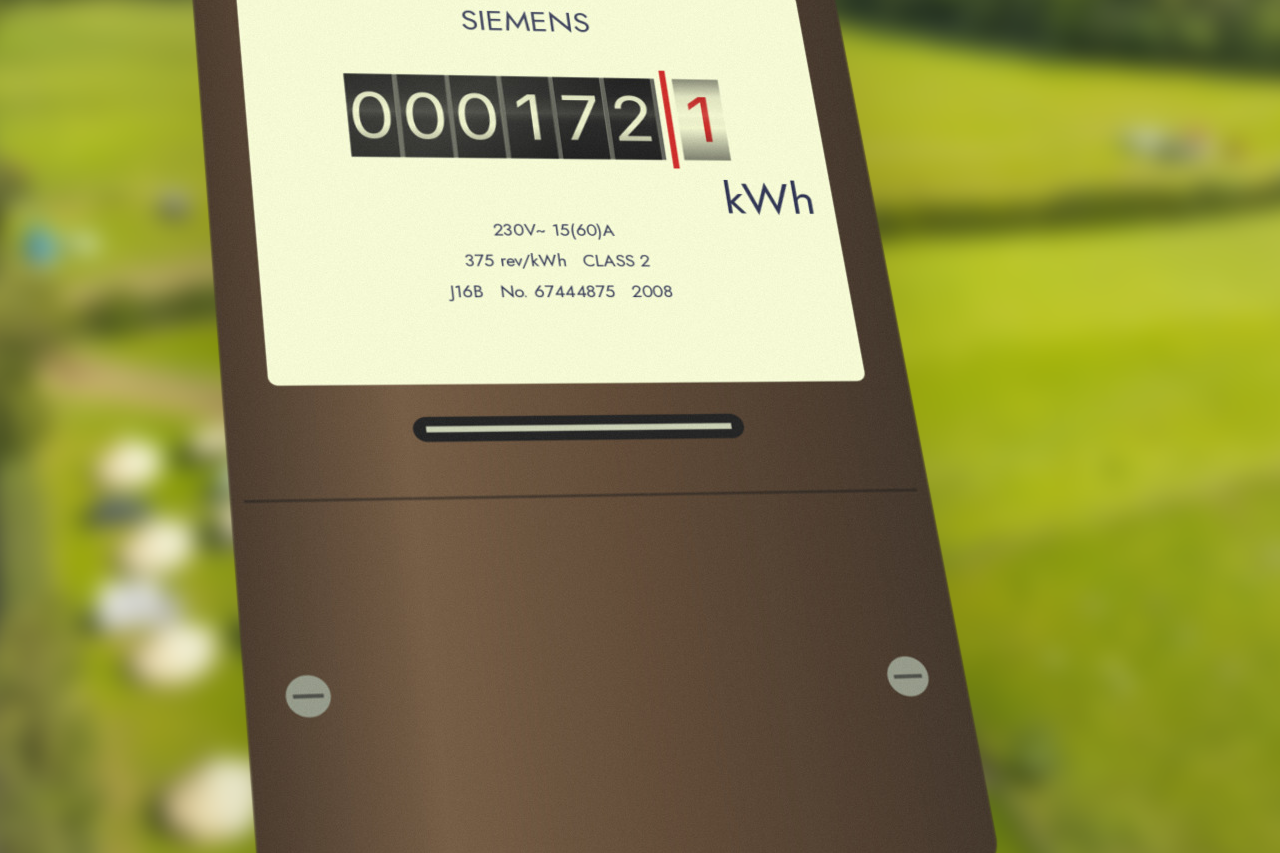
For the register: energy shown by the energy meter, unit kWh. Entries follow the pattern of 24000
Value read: 172.1
